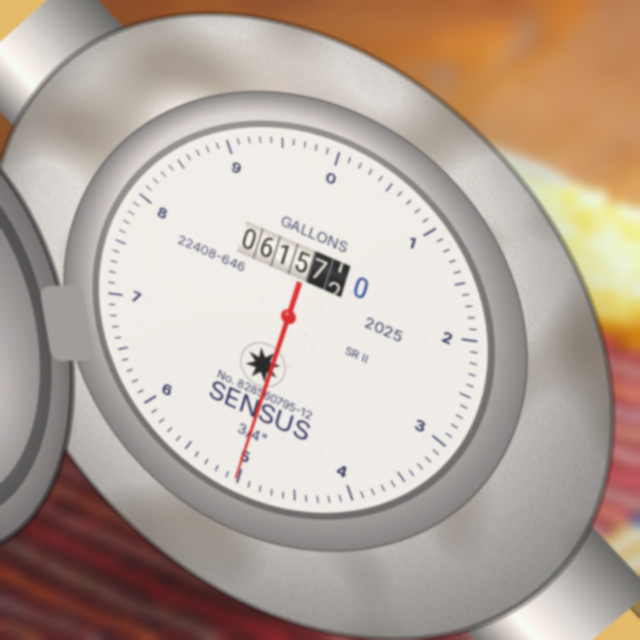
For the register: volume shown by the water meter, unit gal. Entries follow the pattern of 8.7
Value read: 615715.0
